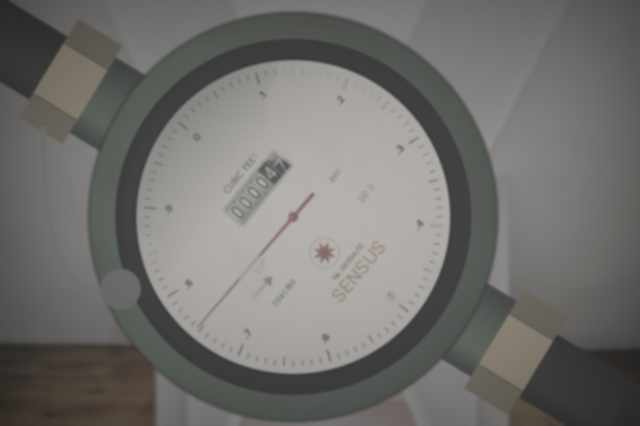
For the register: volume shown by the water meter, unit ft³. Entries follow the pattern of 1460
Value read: 46.75
